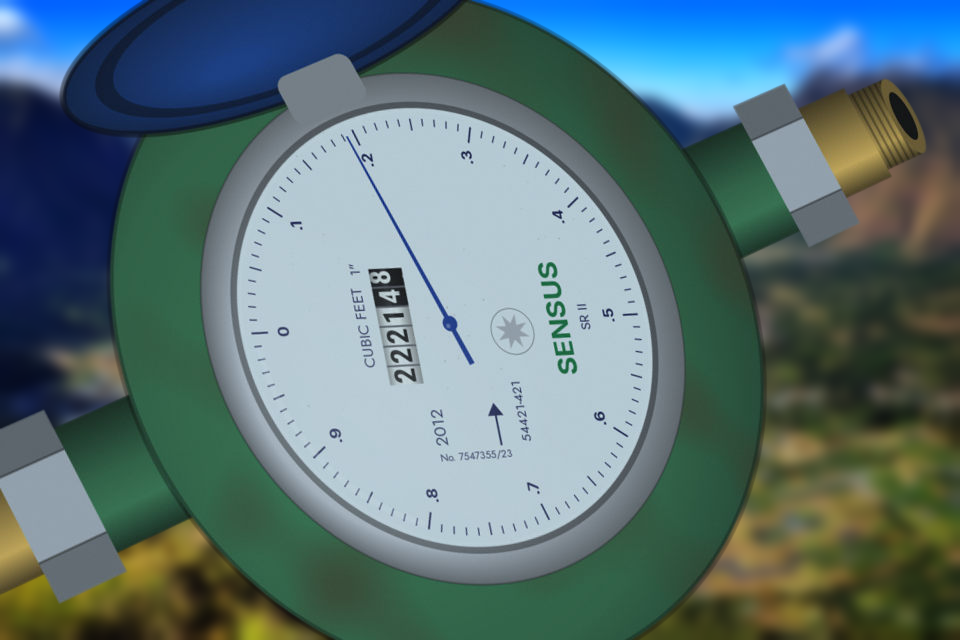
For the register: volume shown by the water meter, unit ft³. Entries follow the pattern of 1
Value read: 222148.19
